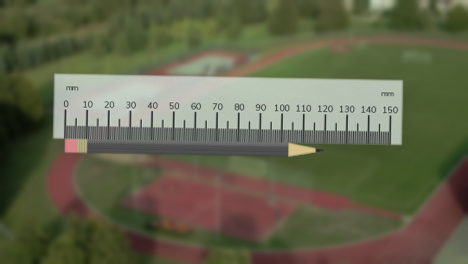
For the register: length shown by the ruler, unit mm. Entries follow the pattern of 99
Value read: 120
